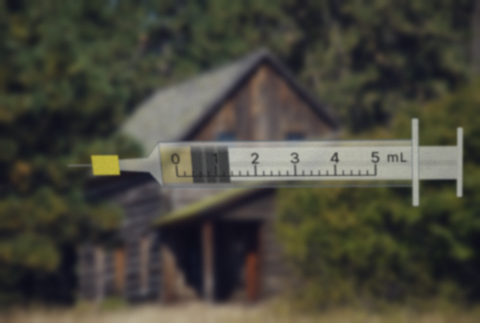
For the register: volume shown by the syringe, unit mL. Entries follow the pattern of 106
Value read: 0.4
